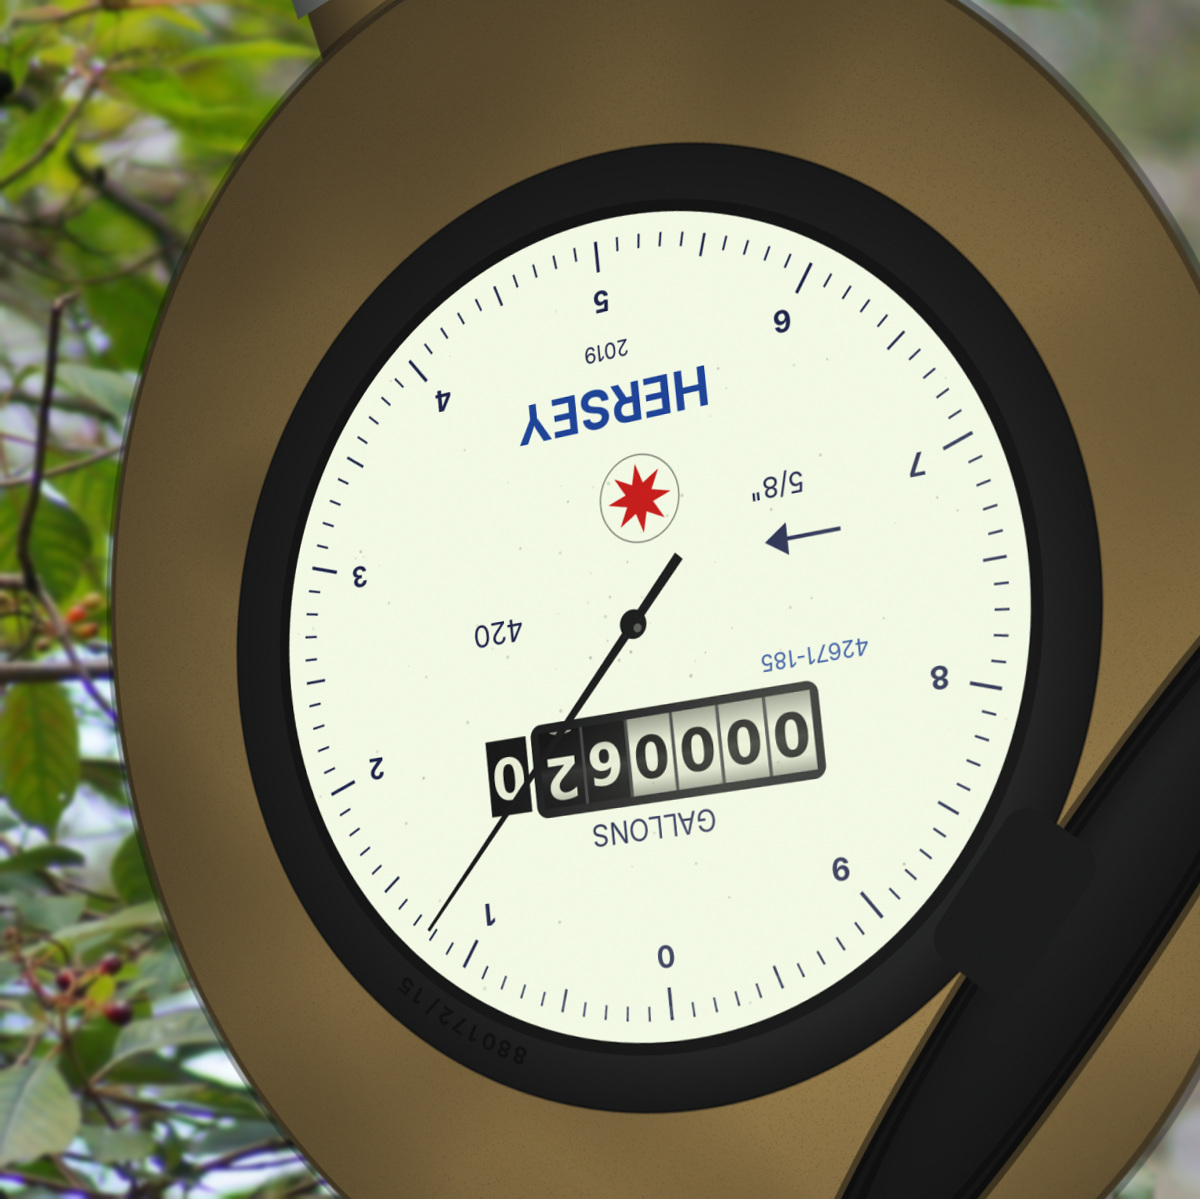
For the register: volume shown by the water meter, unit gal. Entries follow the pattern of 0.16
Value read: 621.2
